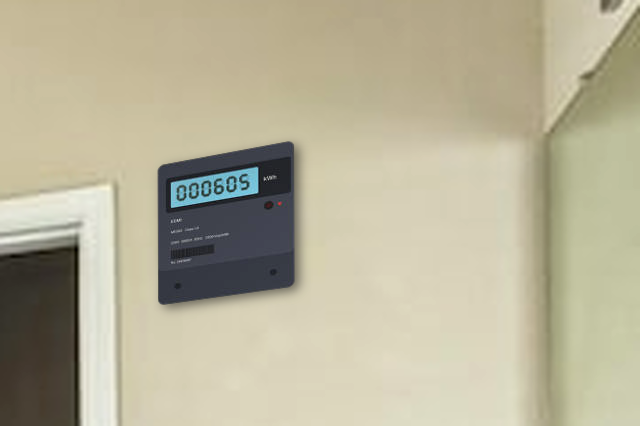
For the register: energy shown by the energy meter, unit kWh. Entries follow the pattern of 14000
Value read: 605
